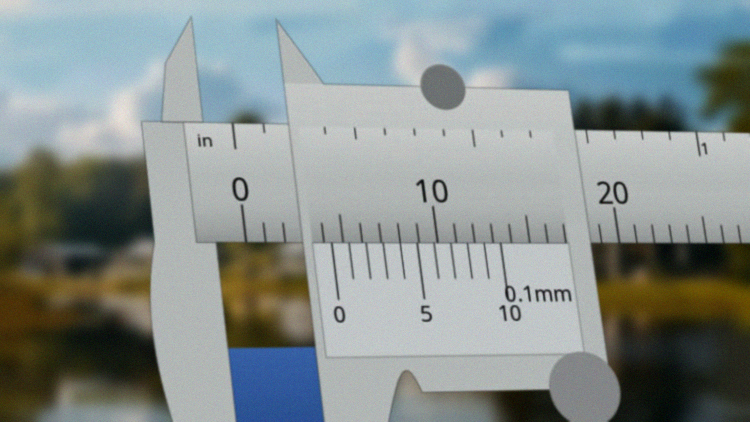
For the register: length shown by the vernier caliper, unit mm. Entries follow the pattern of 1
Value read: 4.4
